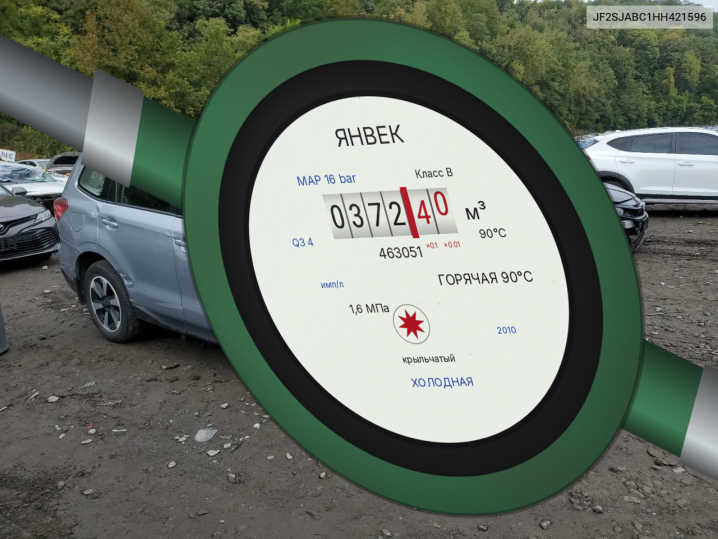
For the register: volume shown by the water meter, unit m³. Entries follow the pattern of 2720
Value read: 372.40
